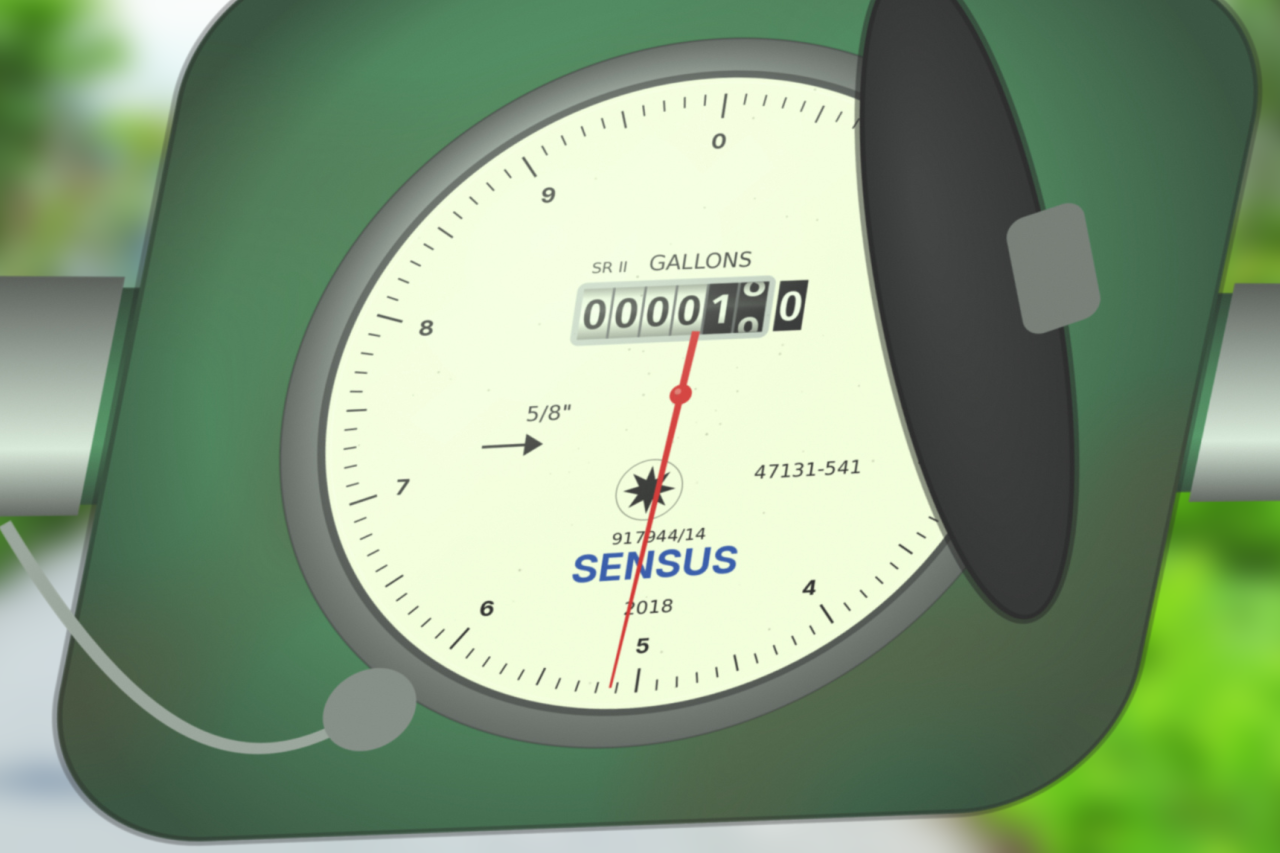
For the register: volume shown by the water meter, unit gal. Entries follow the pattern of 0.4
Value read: 185.1
